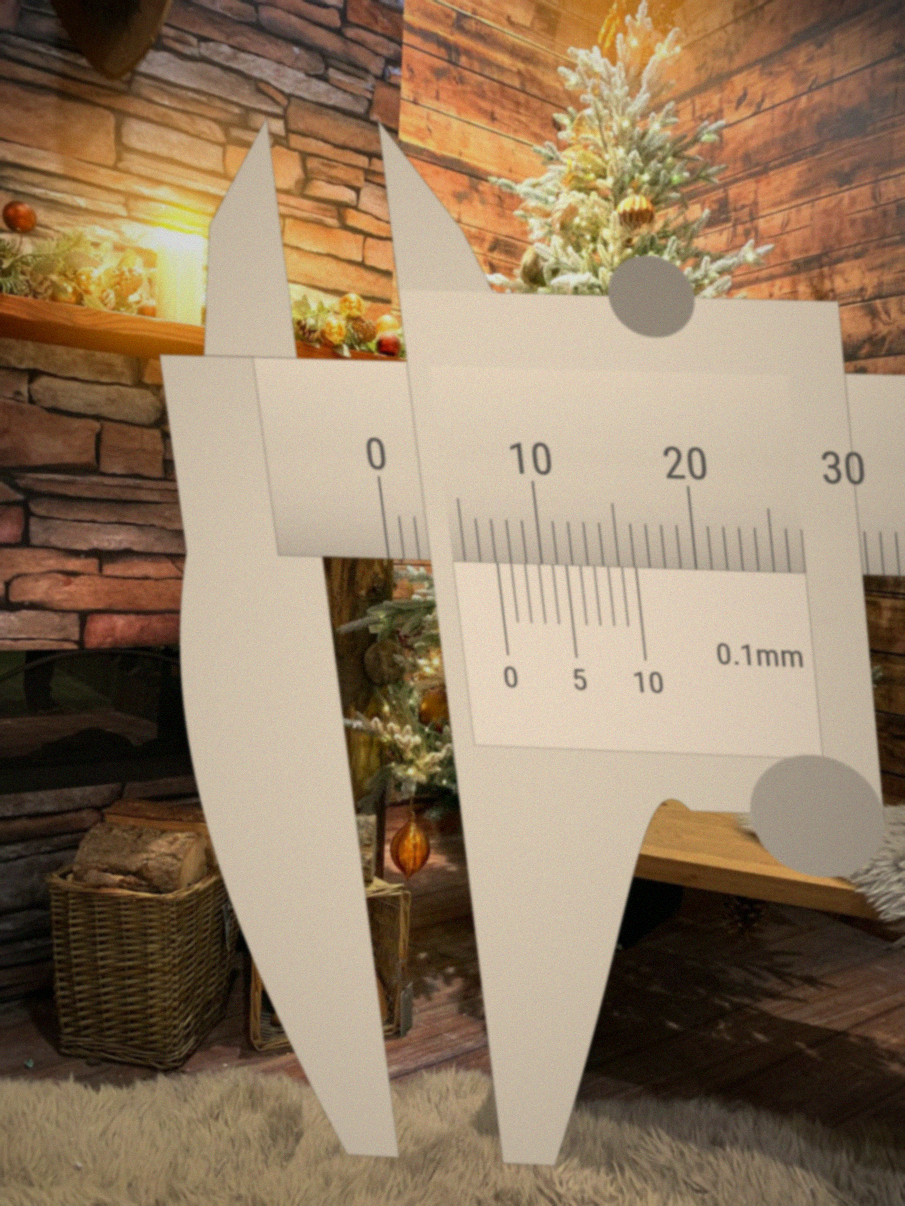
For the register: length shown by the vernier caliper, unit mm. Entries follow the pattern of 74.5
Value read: 7.1
